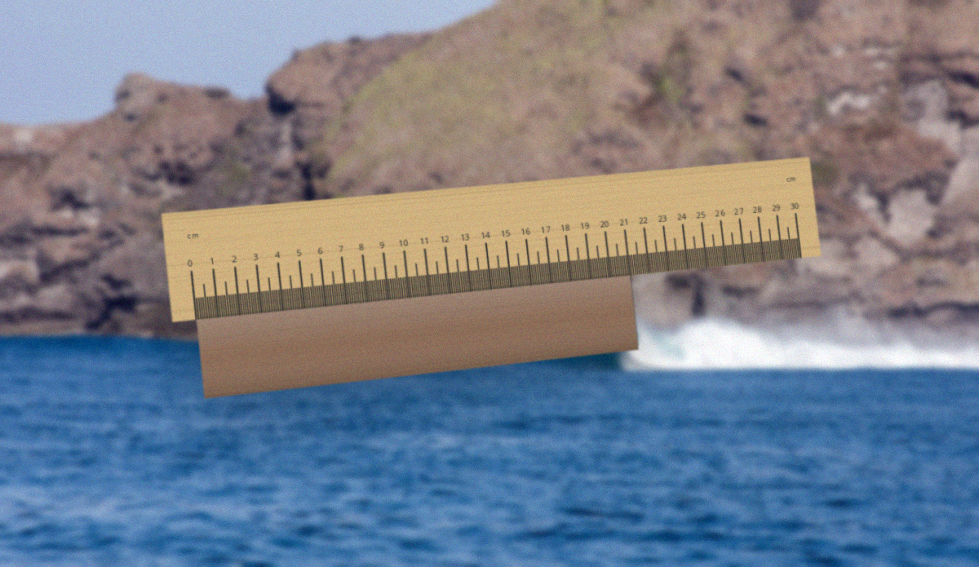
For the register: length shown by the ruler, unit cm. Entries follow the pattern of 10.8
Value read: 21
